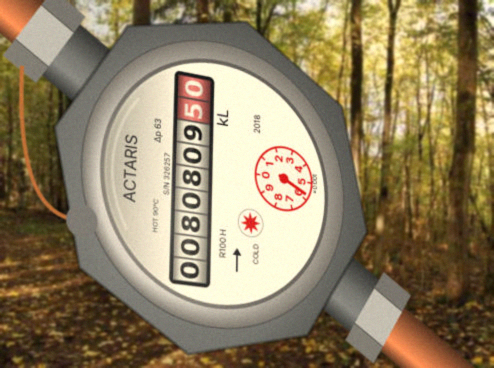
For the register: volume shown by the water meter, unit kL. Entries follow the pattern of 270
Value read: 80809.505
